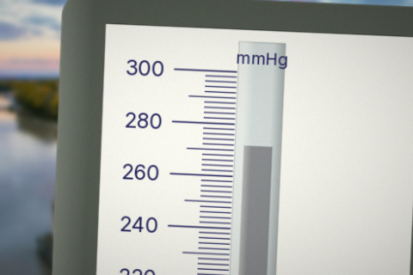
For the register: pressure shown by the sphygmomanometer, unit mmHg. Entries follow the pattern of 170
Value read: 272
